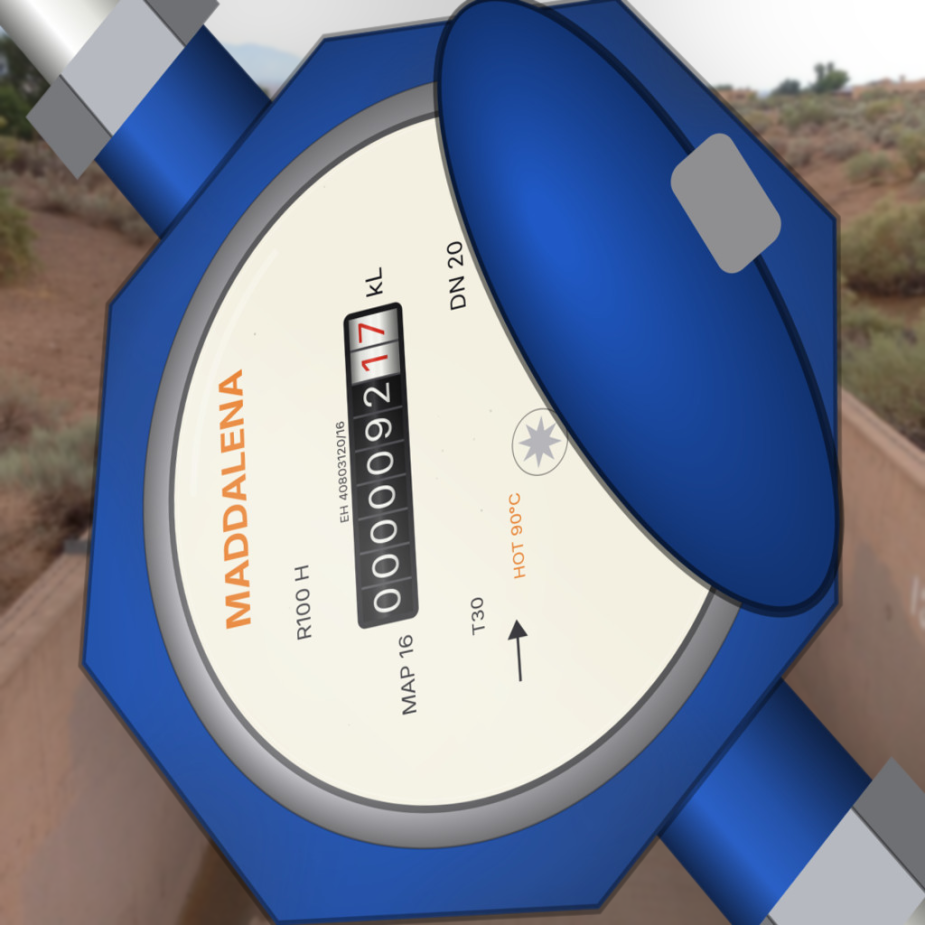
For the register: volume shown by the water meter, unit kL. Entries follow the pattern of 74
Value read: 92.17
